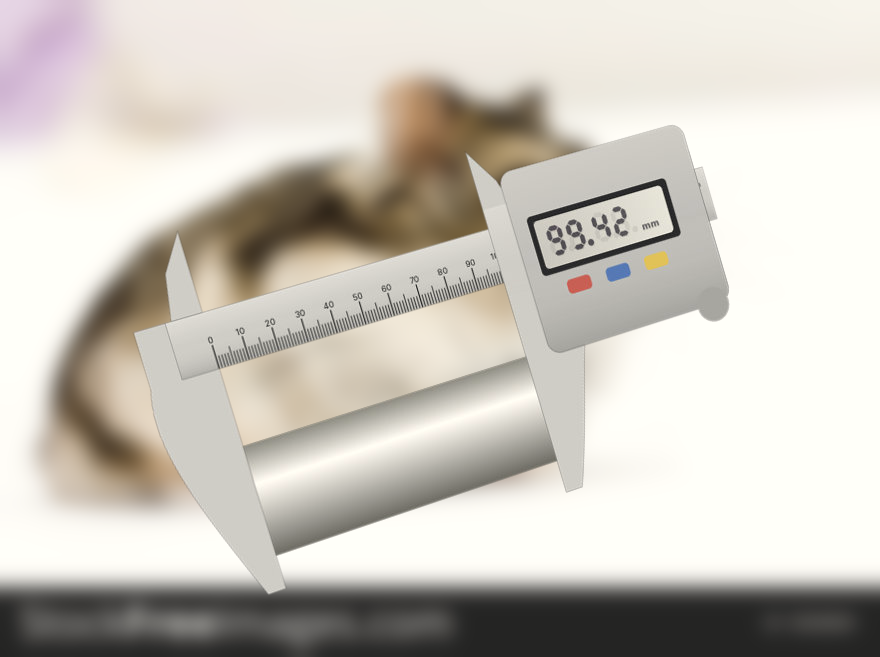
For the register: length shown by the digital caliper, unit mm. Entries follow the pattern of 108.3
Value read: 99.42
